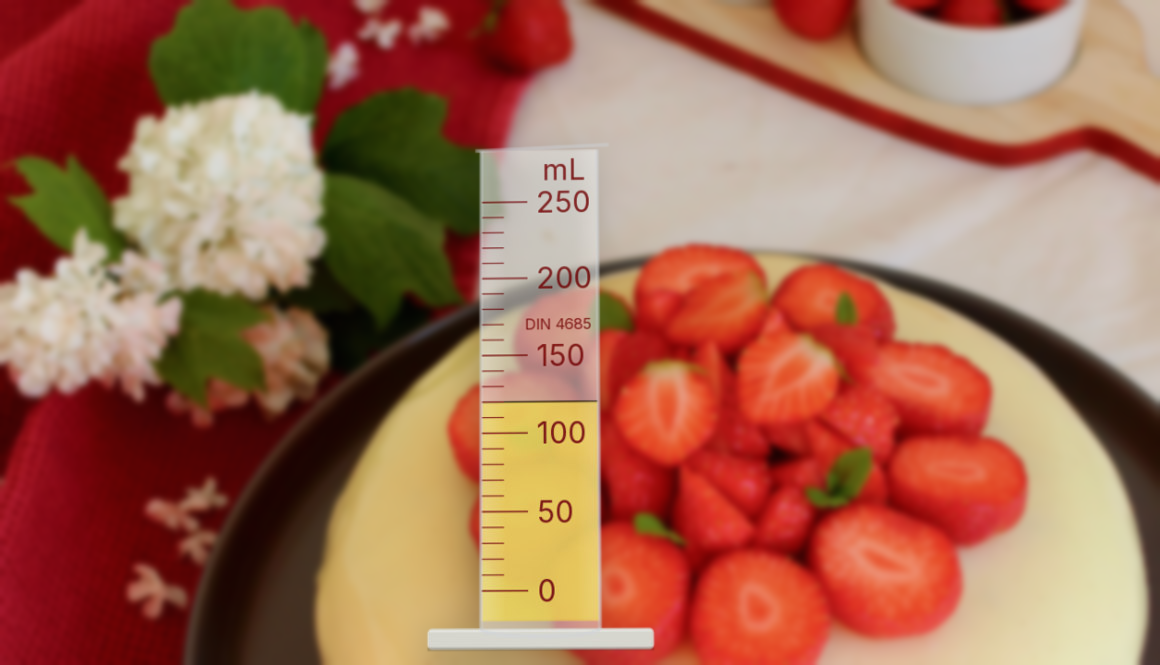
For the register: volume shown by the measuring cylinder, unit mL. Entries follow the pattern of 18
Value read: 120
